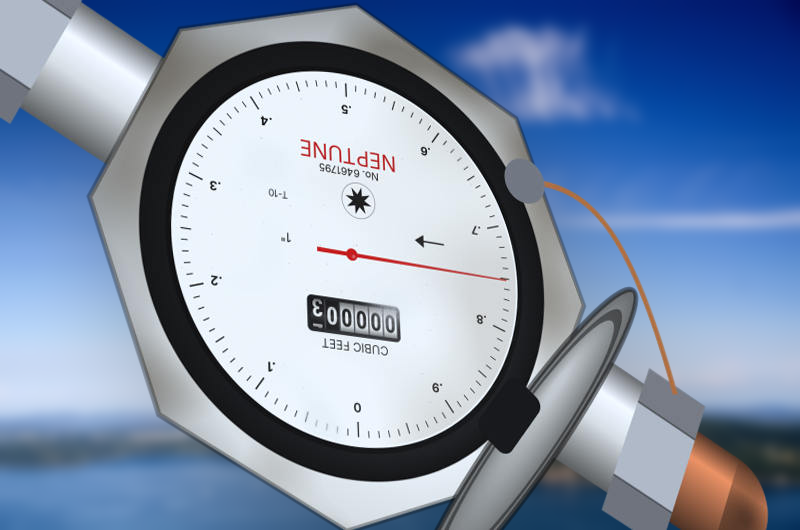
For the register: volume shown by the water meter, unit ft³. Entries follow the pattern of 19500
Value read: 2.75
